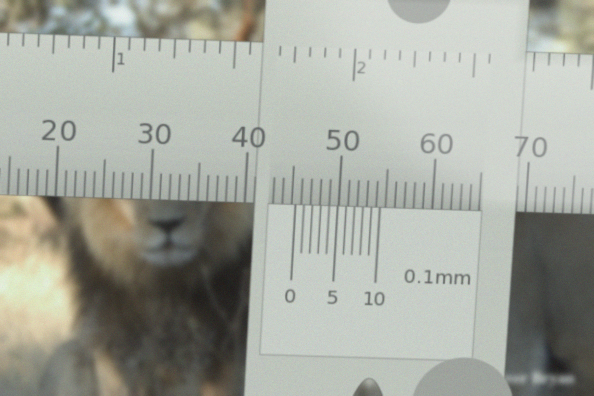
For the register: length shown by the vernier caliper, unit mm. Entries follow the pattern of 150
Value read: 45.4
